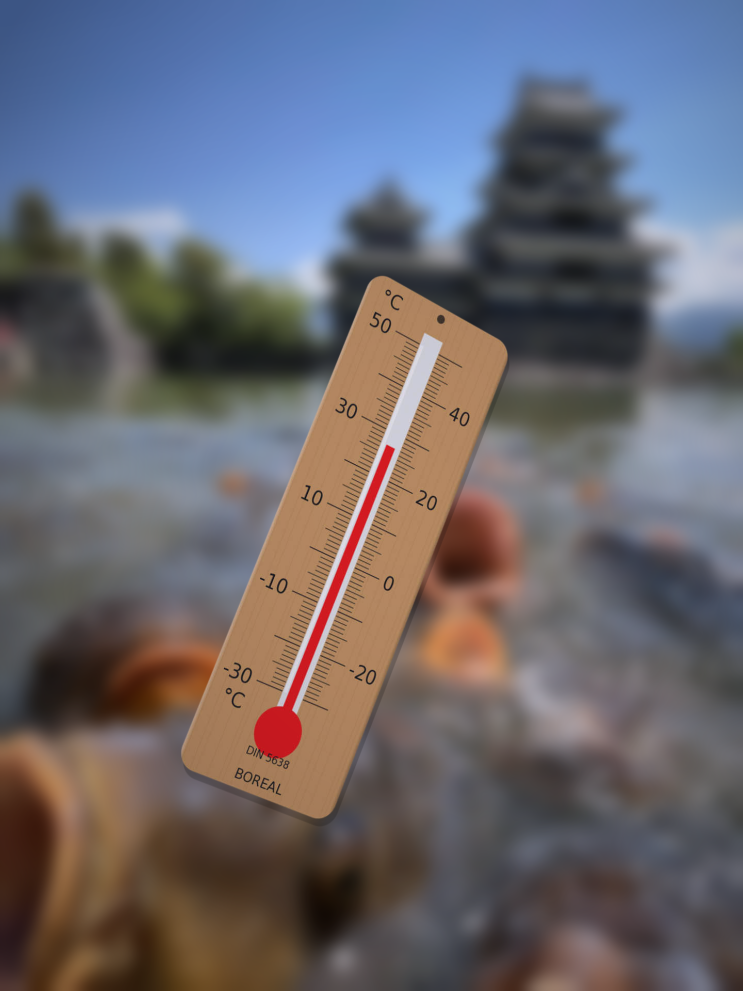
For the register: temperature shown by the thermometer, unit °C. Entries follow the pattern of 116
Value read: 27
